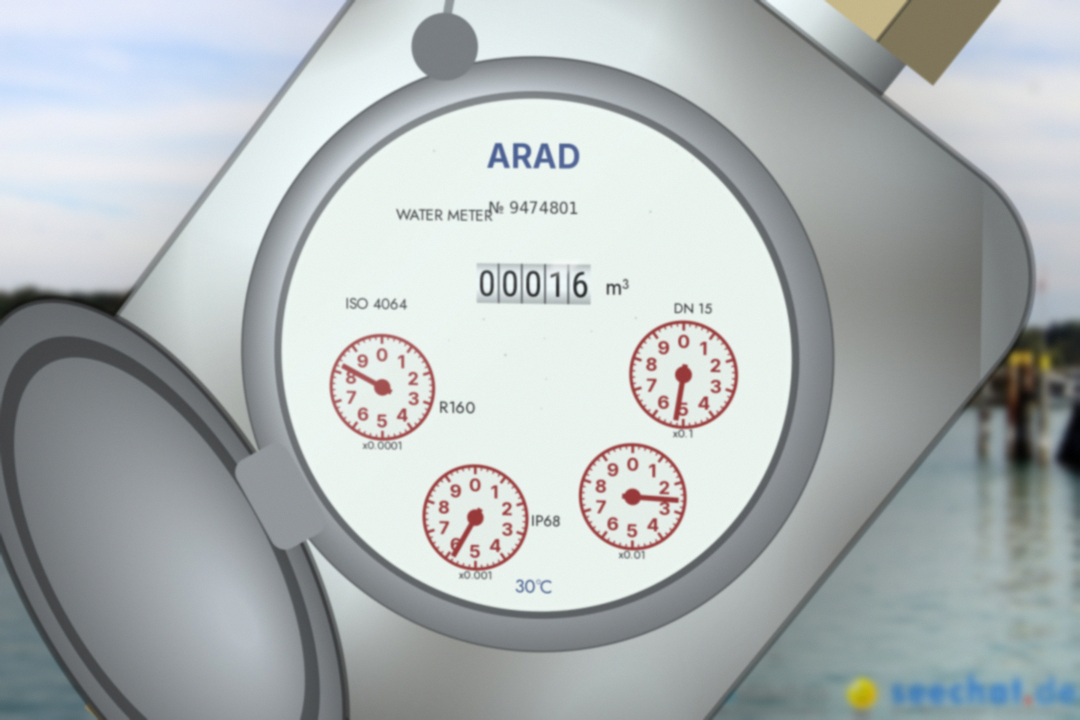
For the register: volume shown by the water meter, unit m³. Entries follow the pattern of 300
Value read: 16.5258
